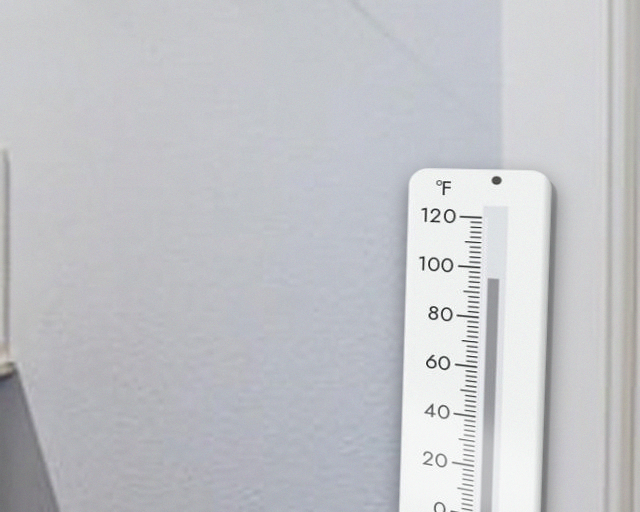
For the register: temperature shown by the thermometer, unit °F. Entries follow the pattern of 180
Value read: 96
